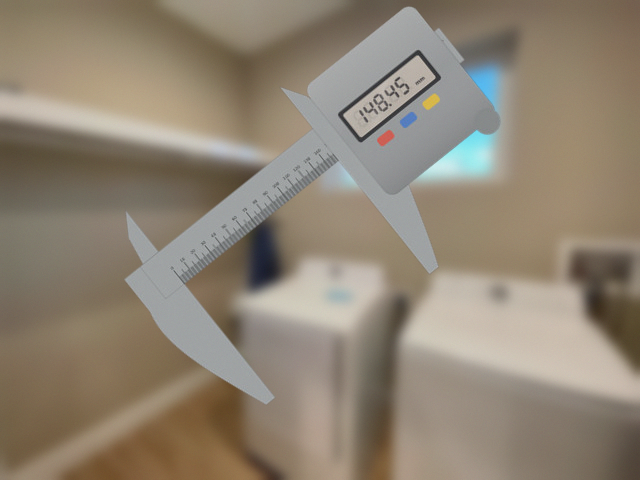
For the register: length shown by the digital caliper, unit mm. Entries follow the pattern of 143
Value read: 148.45
